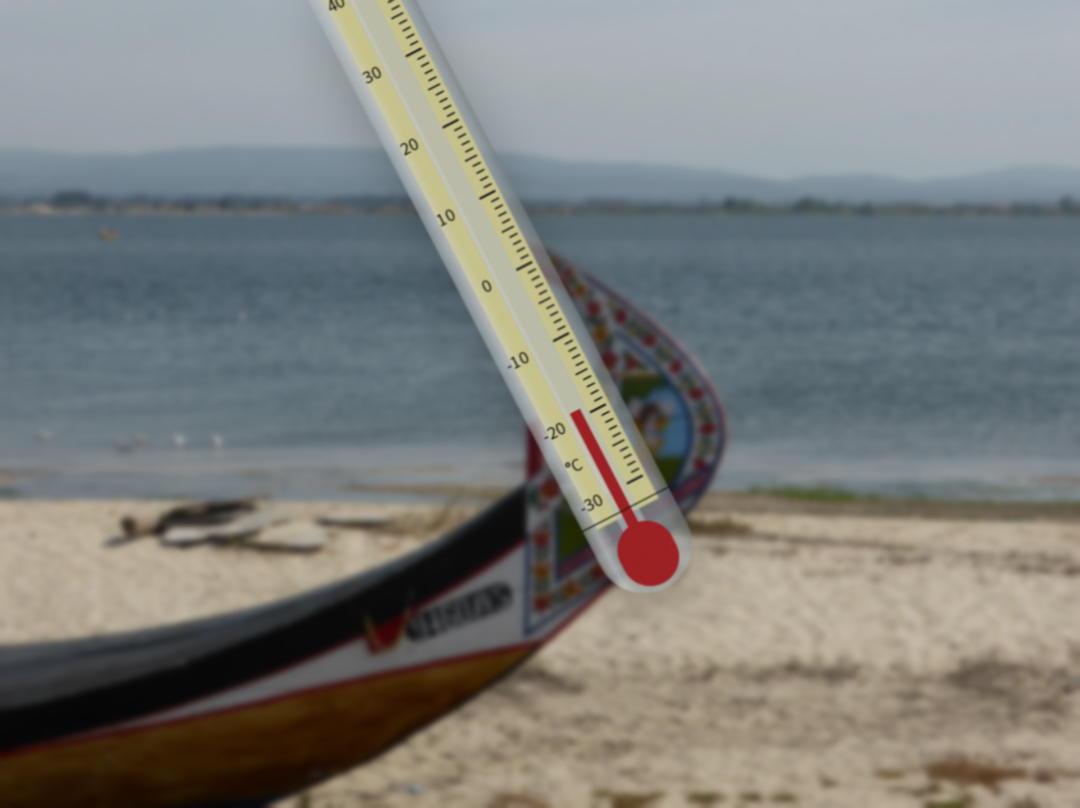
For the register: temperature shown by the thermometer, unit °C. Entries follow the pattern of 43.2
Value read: -19
